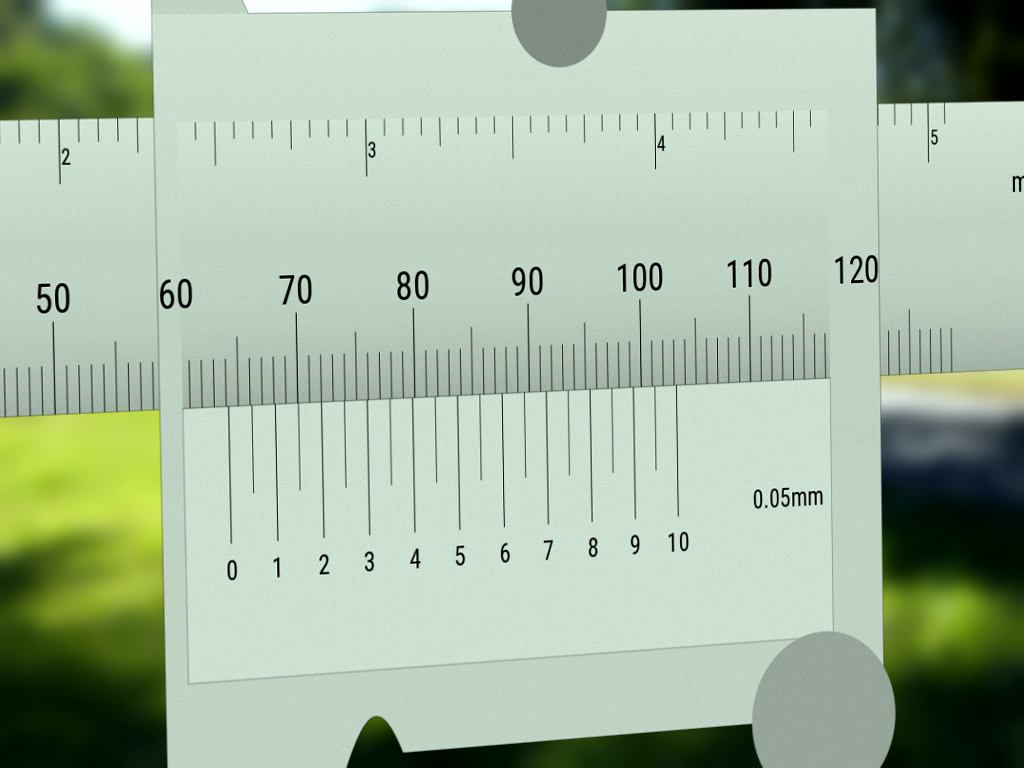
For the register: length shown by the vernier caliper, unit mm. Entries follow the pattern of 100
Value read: 64.2
